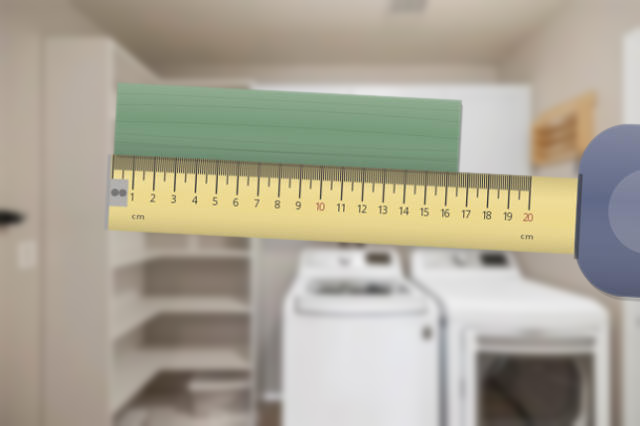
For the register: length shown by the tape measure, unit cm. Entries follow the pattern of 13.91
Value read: 16.5
